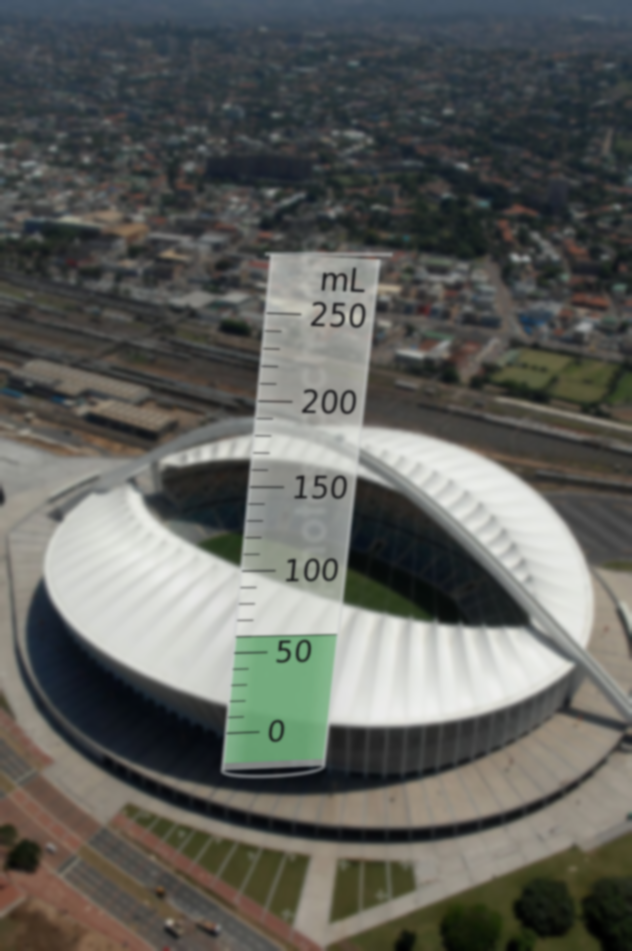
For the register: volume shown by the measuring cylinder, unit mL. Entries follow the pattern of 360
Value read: 60
